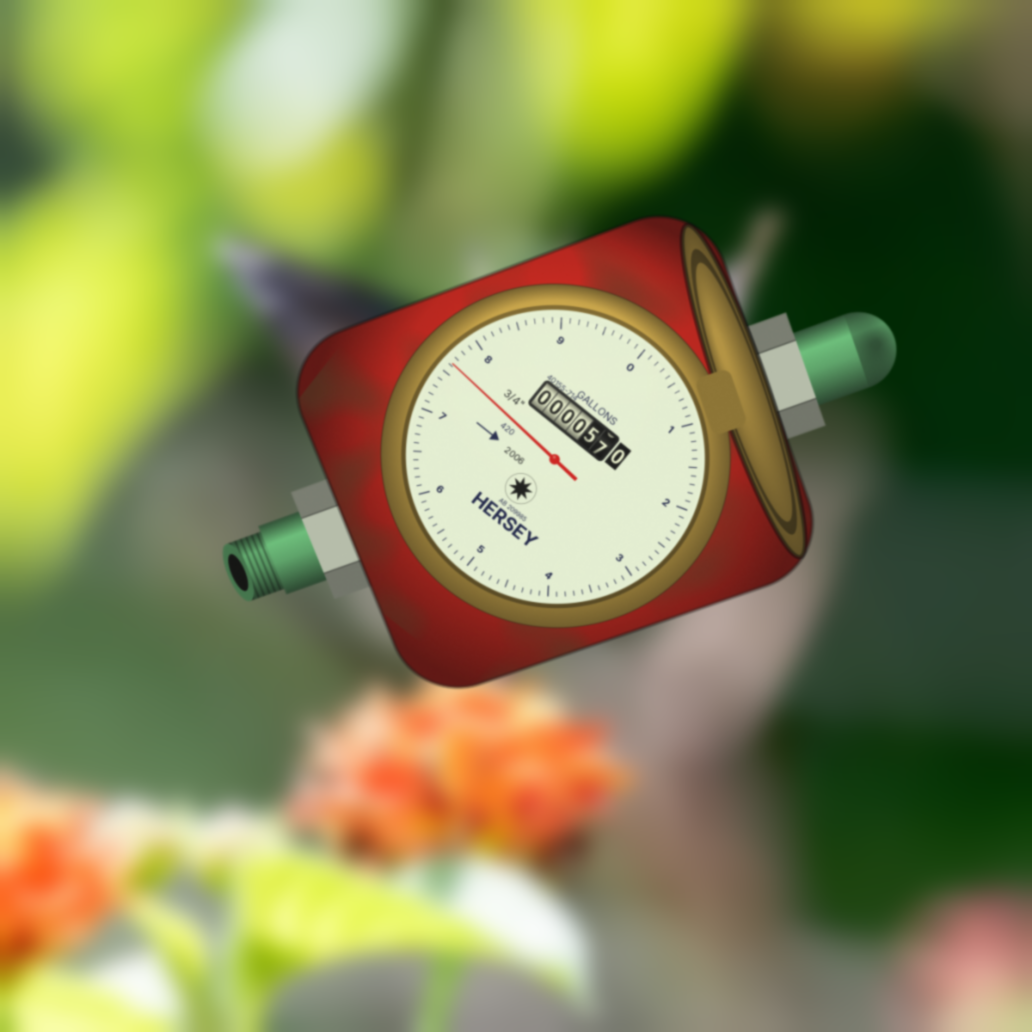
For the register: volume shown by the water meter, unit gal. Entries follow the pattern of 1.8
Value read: 567.6
